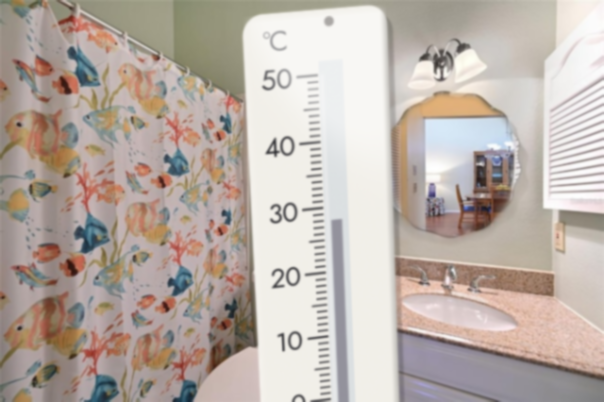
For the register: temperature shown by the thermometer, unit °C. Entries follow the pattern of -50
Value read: 28
